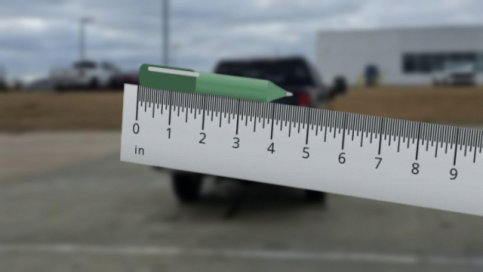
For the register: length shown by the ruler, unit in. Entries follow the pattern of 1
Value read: 4.5
